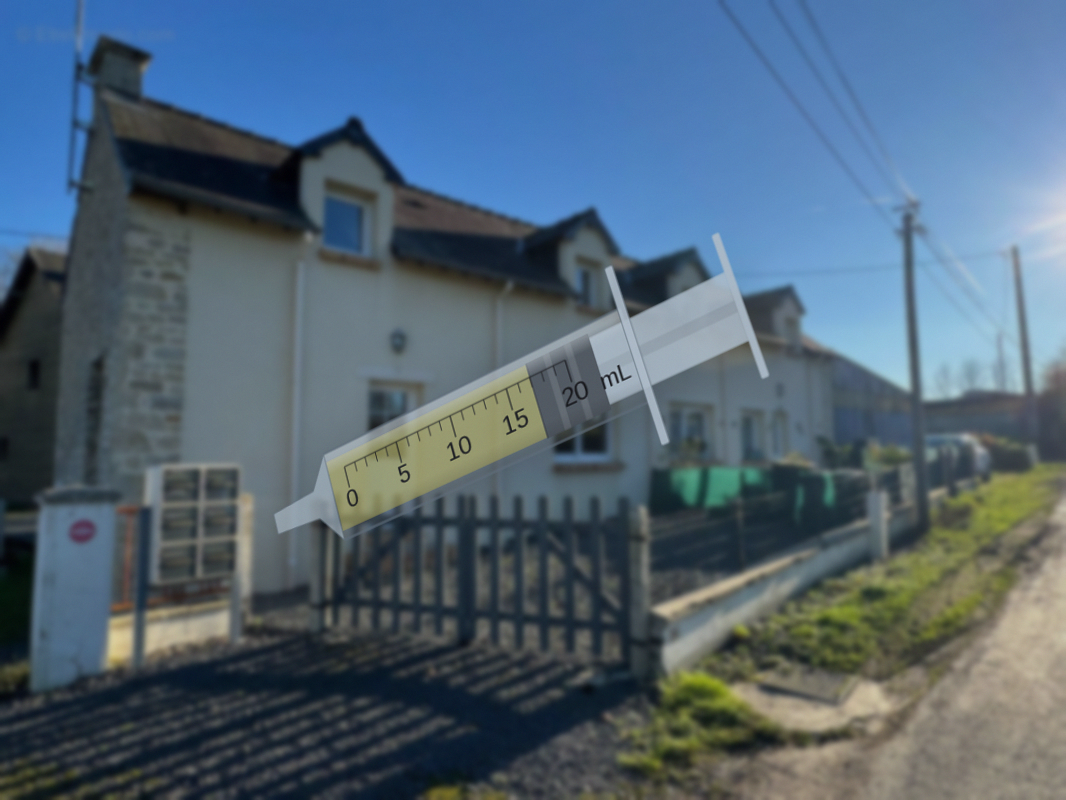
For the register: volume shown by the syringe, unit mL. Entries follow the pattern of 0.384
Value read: 17
